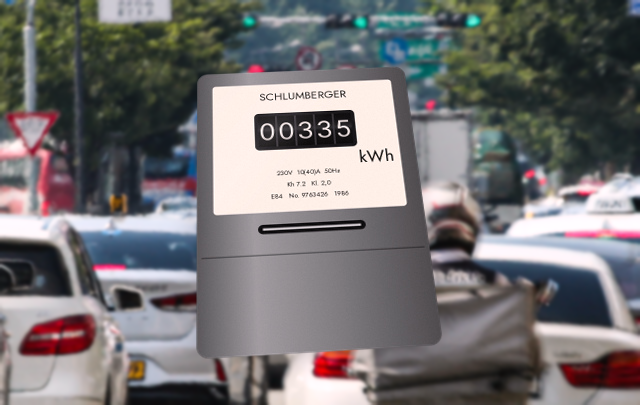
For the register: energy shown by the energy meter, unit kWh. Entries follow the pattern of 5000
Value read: 335
